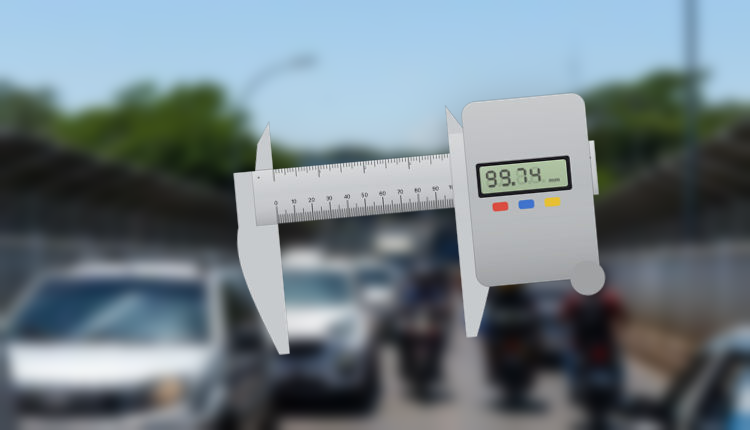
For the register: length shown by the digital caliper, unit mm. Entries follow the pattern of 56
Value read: 99.74
